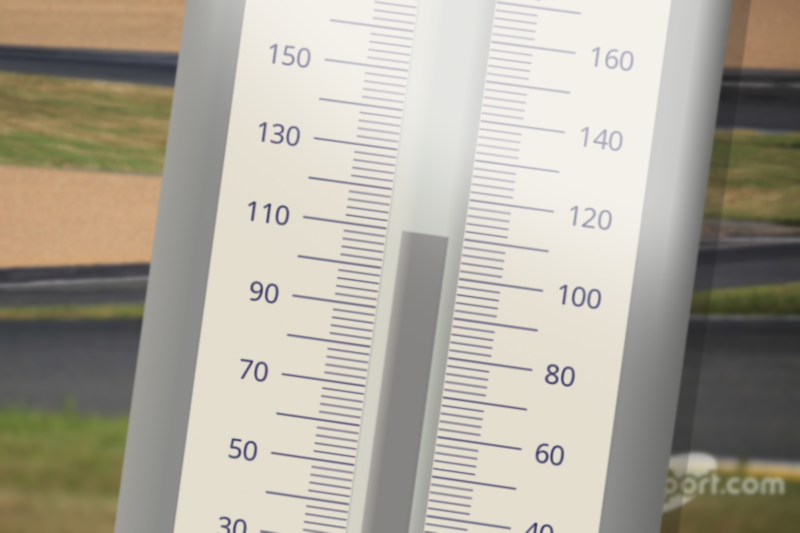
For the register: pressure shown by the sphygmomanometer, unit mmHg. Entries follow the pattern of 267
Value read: 110
